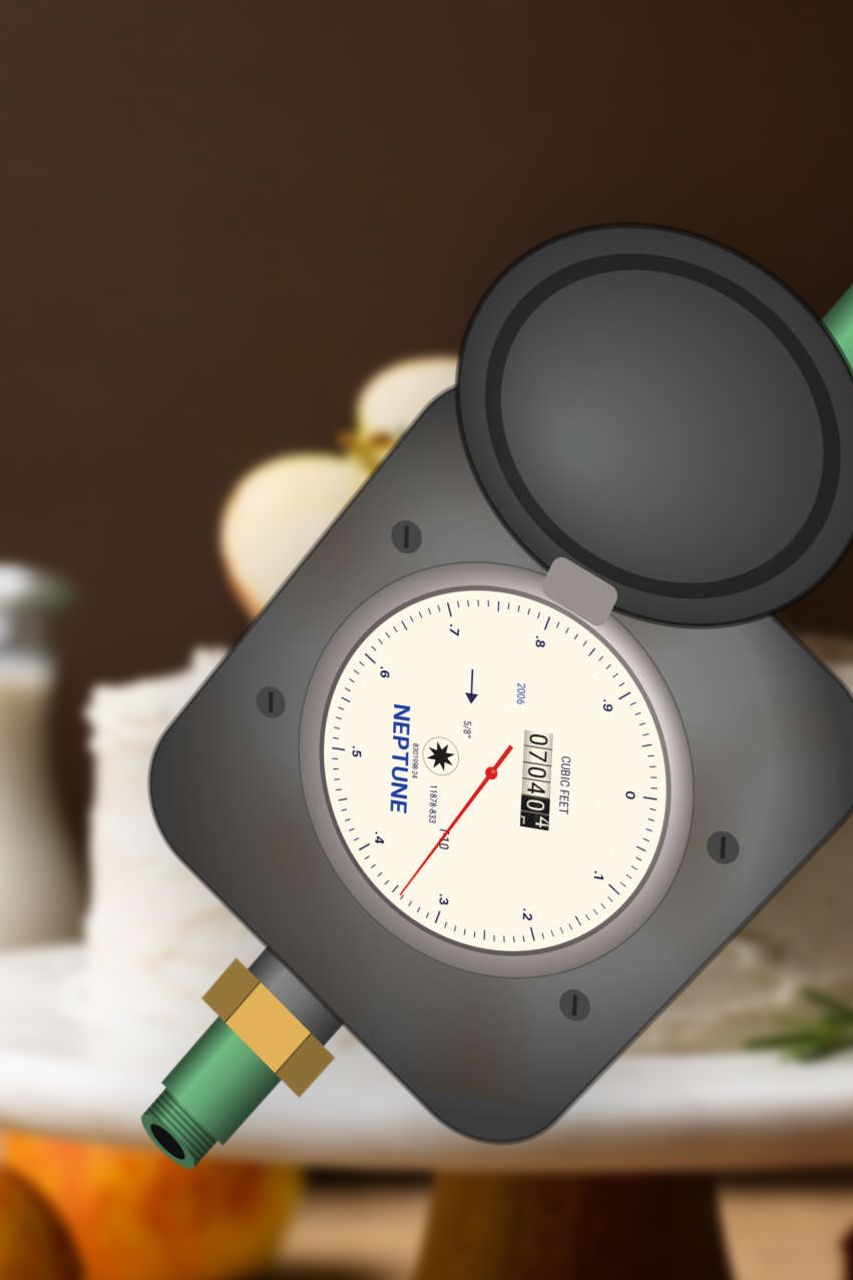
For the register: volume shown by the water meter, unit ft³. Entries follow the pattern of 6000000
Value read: 70404.34
